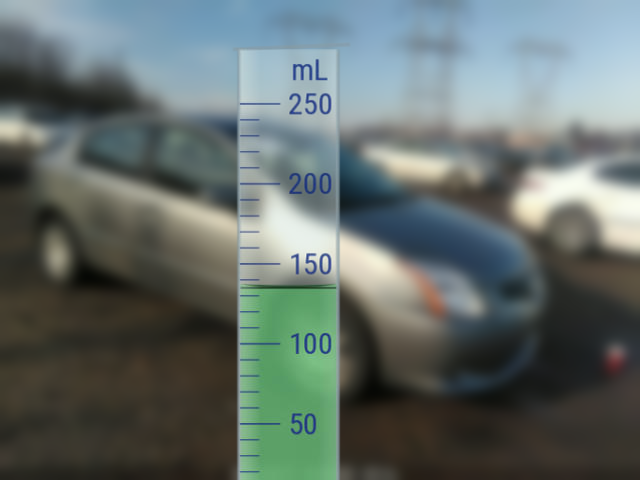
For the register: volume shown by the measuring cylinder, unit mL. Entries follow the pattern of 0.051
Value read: 135
